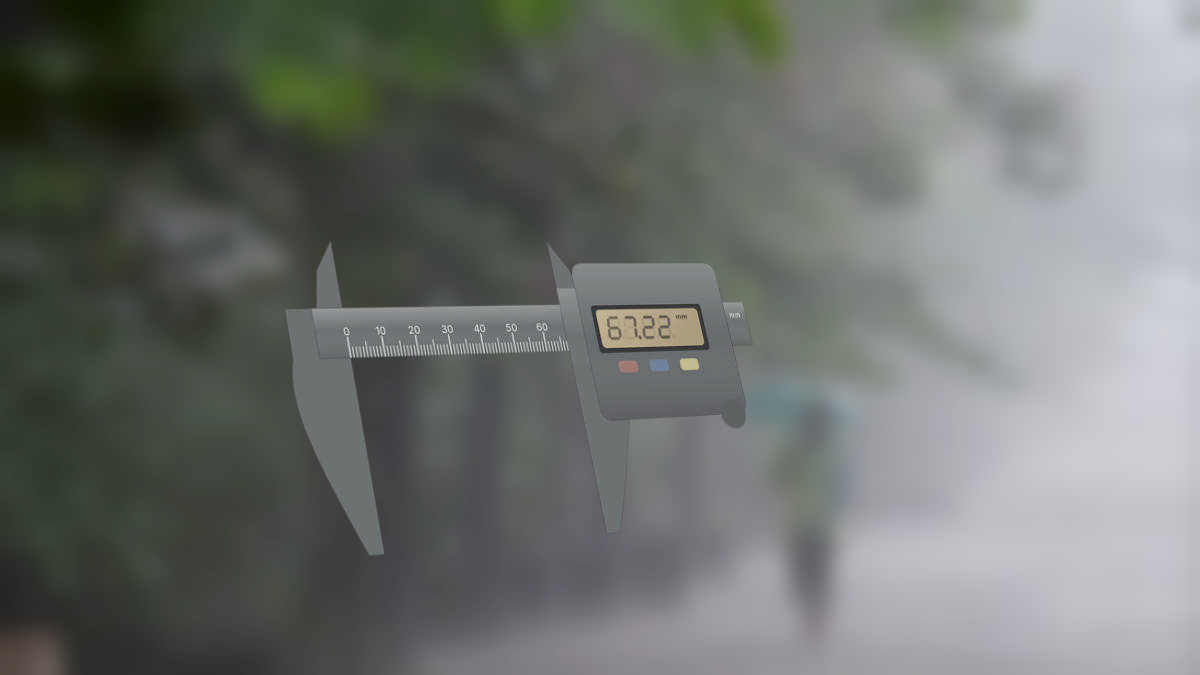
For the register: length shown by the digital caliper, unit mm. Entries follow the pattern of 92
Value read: 67.22
